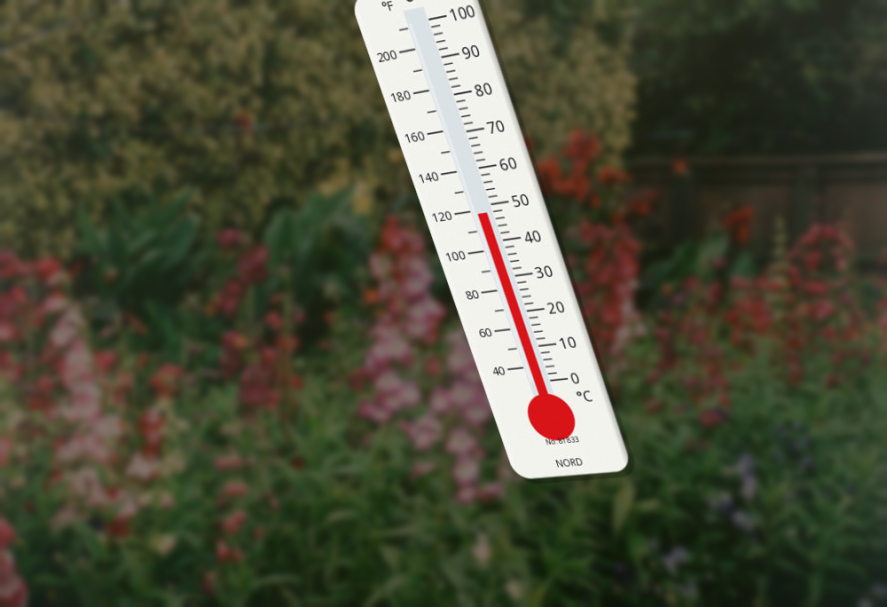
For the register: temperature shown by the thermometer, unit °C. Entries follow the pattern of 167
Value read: 48
